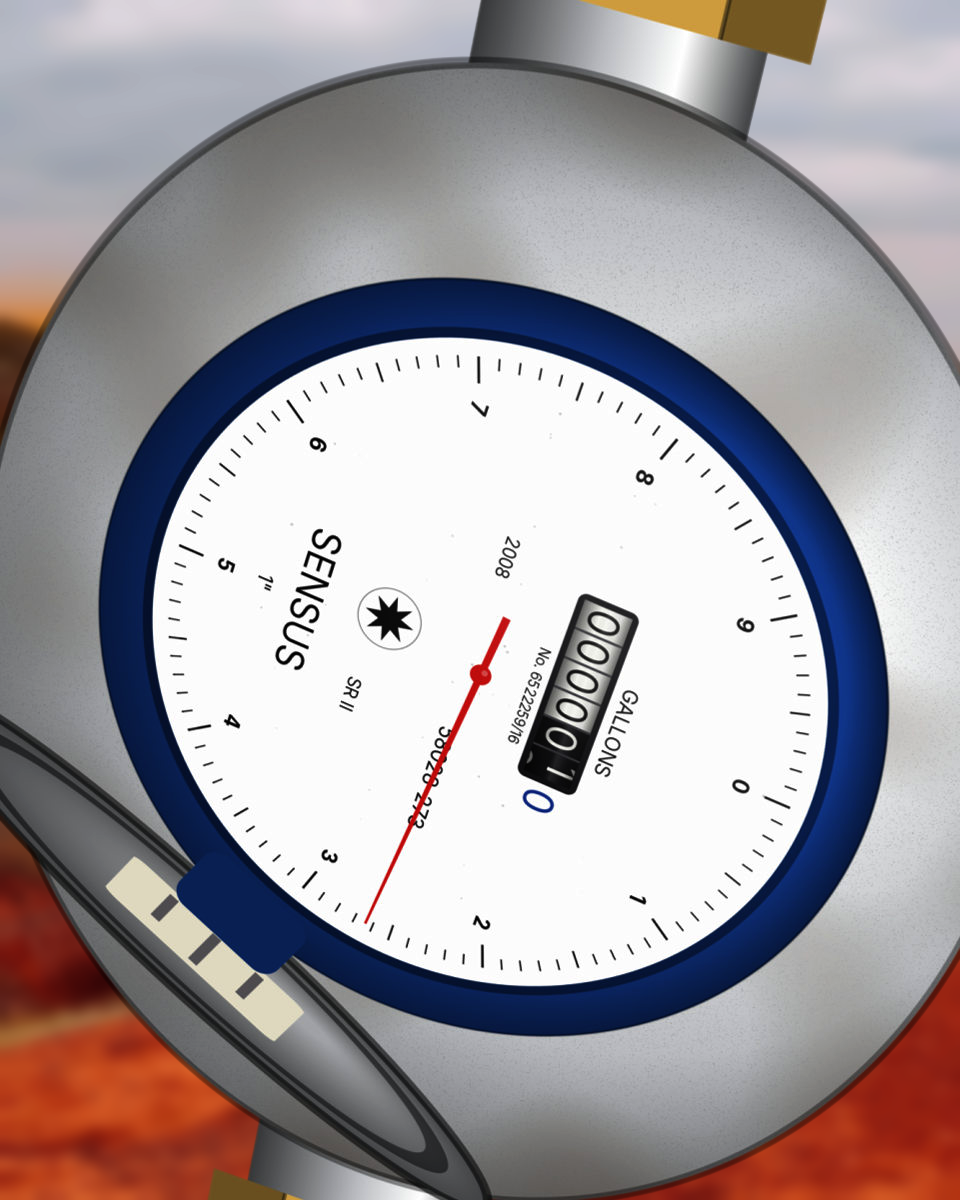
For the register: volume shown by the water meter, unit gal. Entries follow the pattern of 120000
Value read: 12.6
